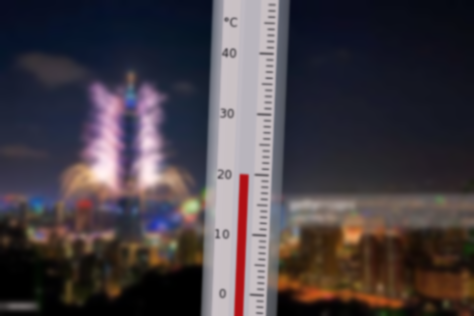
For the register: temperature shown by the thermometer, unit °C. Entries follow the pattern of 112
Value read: 20
